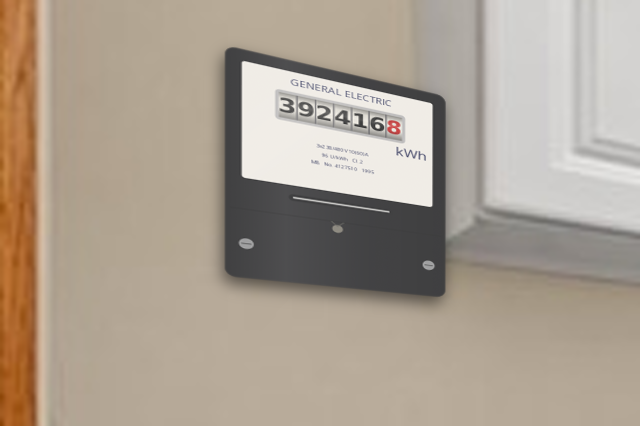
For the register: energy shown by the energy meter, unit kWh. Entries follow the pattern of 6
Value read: 392416.8
